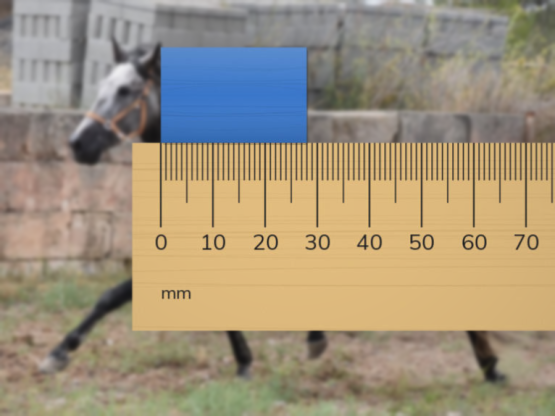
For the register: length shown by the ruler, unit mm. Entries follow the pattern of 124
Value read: 28
